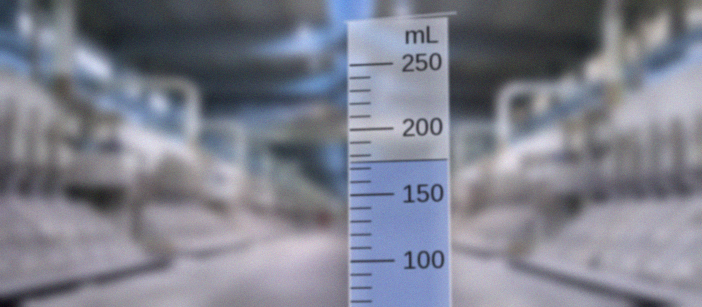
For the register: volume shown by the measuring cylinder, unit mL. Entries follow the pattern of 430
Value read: 175
